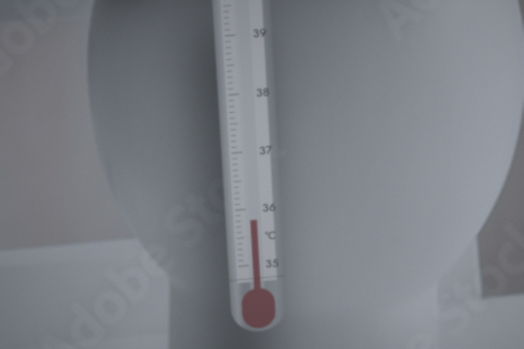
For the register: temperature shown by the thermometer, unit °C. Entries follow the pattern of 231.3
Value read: 35.8
